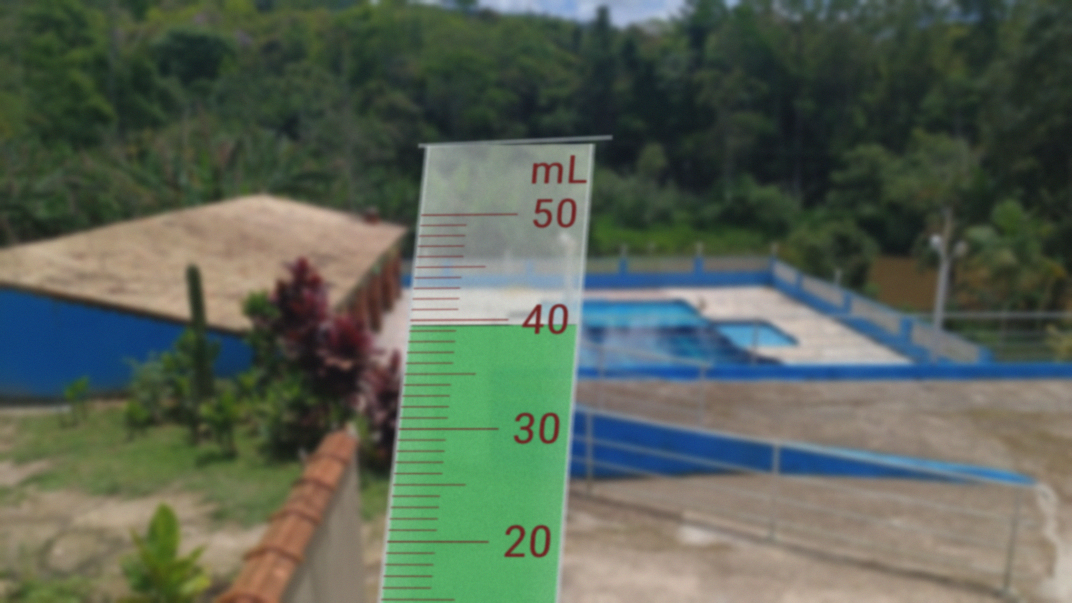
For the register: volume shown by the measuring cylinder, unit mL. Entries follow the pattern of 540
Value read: 39.5
